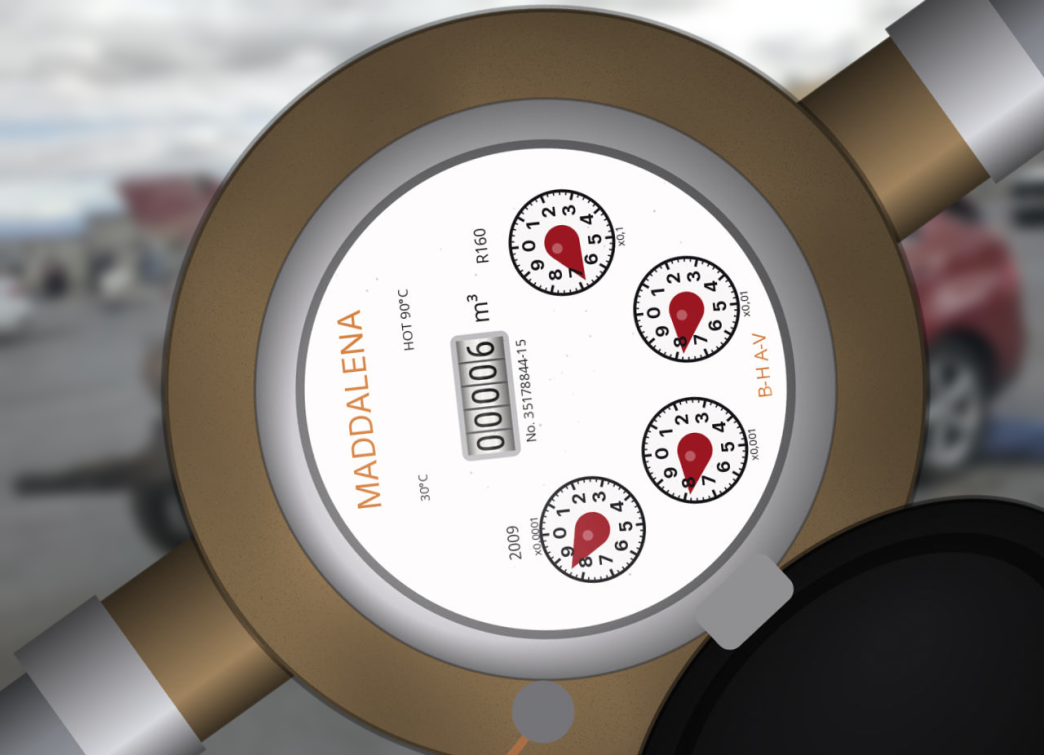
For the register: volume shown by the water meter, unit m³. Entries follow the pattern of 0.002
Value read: 6.6778
